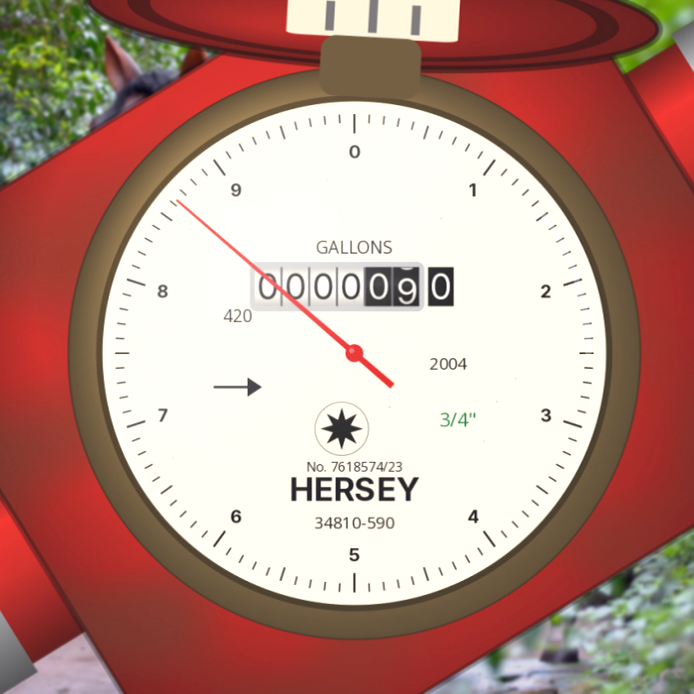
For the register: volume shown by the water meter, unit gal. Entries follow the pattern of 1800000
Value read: 88.6
